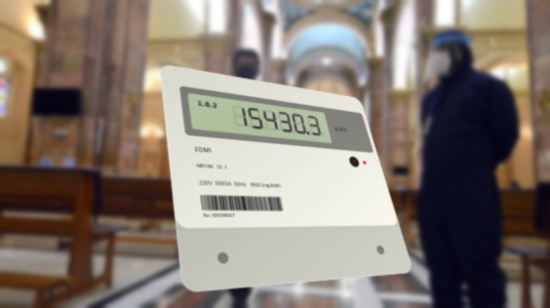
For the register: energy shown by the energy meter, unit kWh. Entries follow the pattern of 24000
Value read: 15430.3
